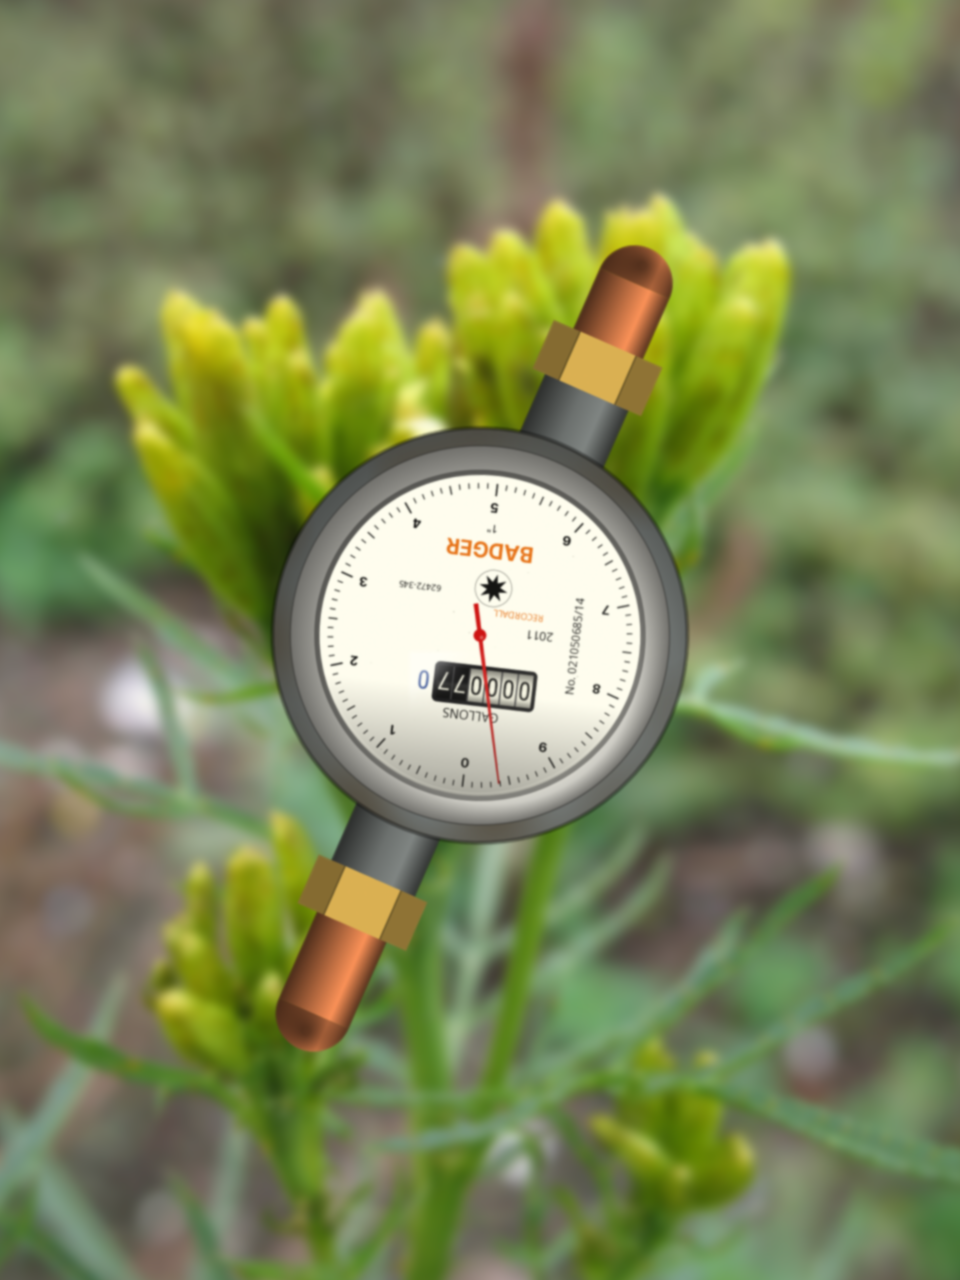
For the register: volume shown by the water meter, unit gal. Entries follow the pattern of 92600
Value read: 769.6
